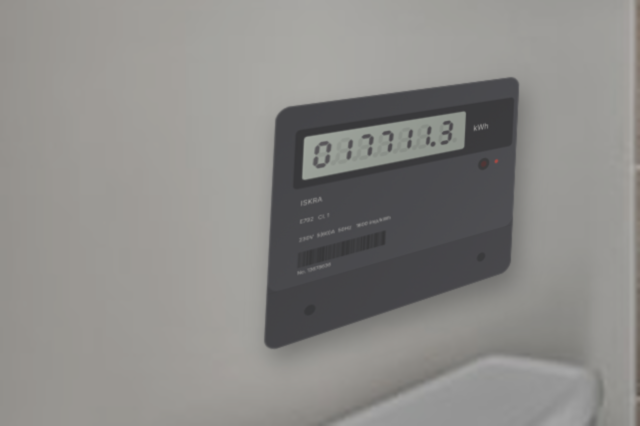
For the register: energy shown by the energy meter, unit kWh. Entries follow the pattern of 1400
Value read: 17711.3
